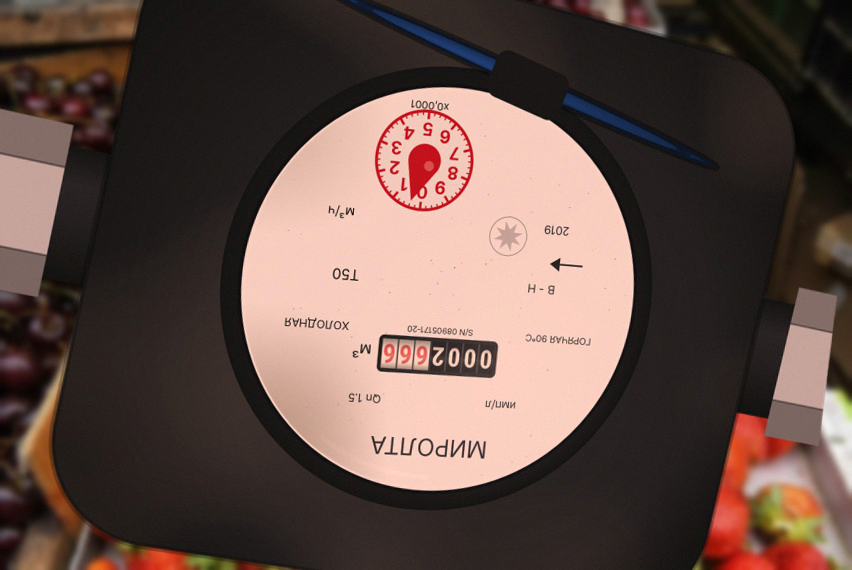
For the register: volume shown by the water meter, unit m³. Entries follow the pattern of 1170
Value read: 2.6660
